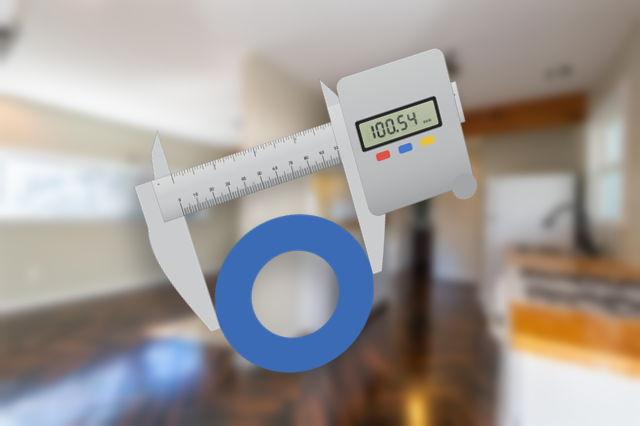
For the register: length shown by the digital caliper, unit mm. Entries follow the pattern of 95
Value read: 100.54
